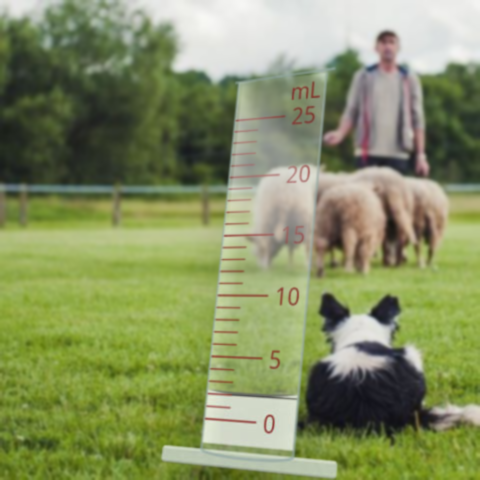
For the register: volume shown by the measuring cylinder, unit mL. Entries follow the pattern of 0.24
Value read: 2
